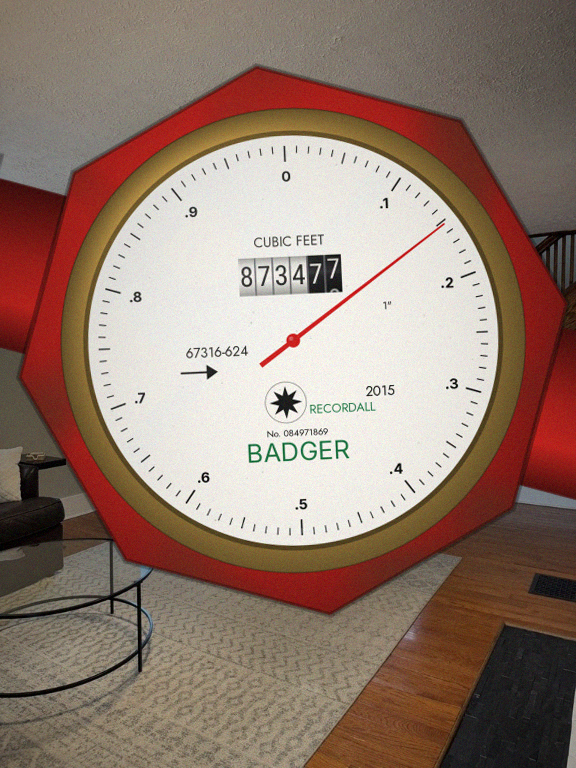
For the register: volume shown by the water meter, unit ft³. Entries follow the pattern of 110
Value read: 873477.15
